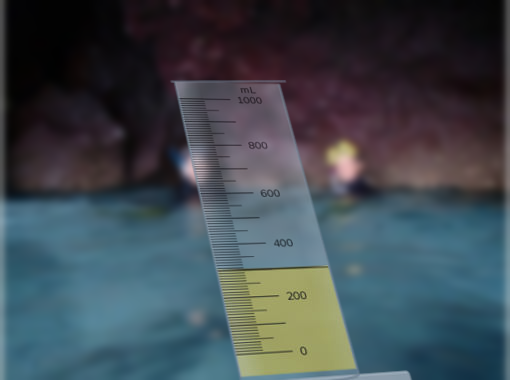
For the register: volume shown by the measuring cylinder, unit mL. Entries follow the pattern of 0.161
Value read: 300
